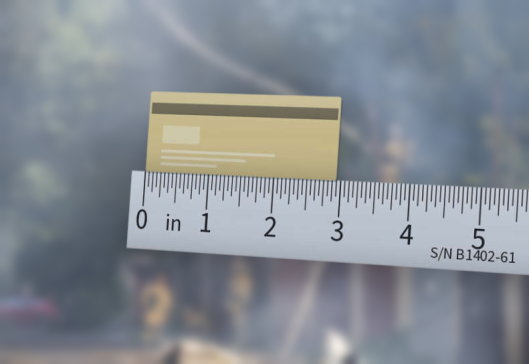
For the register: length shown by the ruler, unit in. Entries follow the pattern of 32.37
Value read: 2.9375
